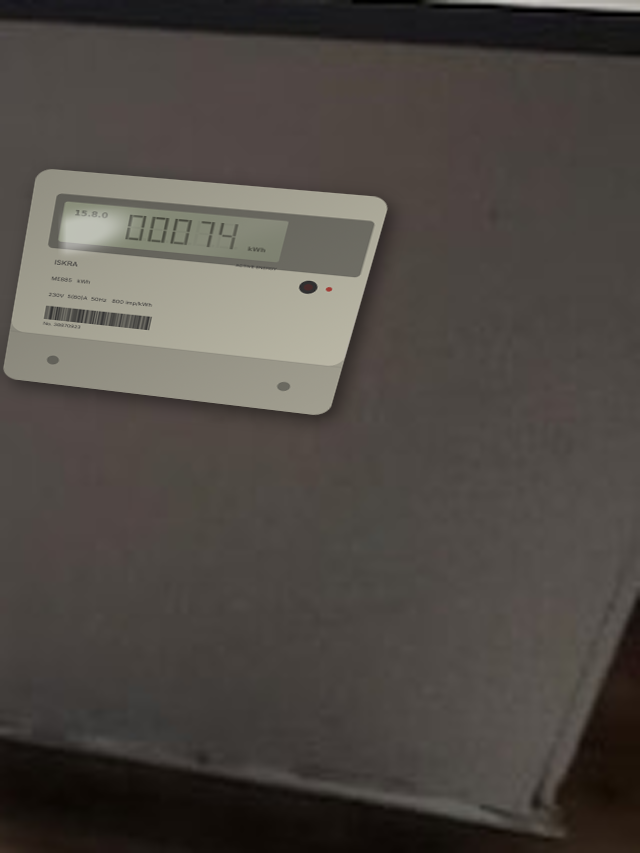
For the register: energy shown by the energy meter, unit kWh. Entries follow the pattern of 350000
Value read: 74
